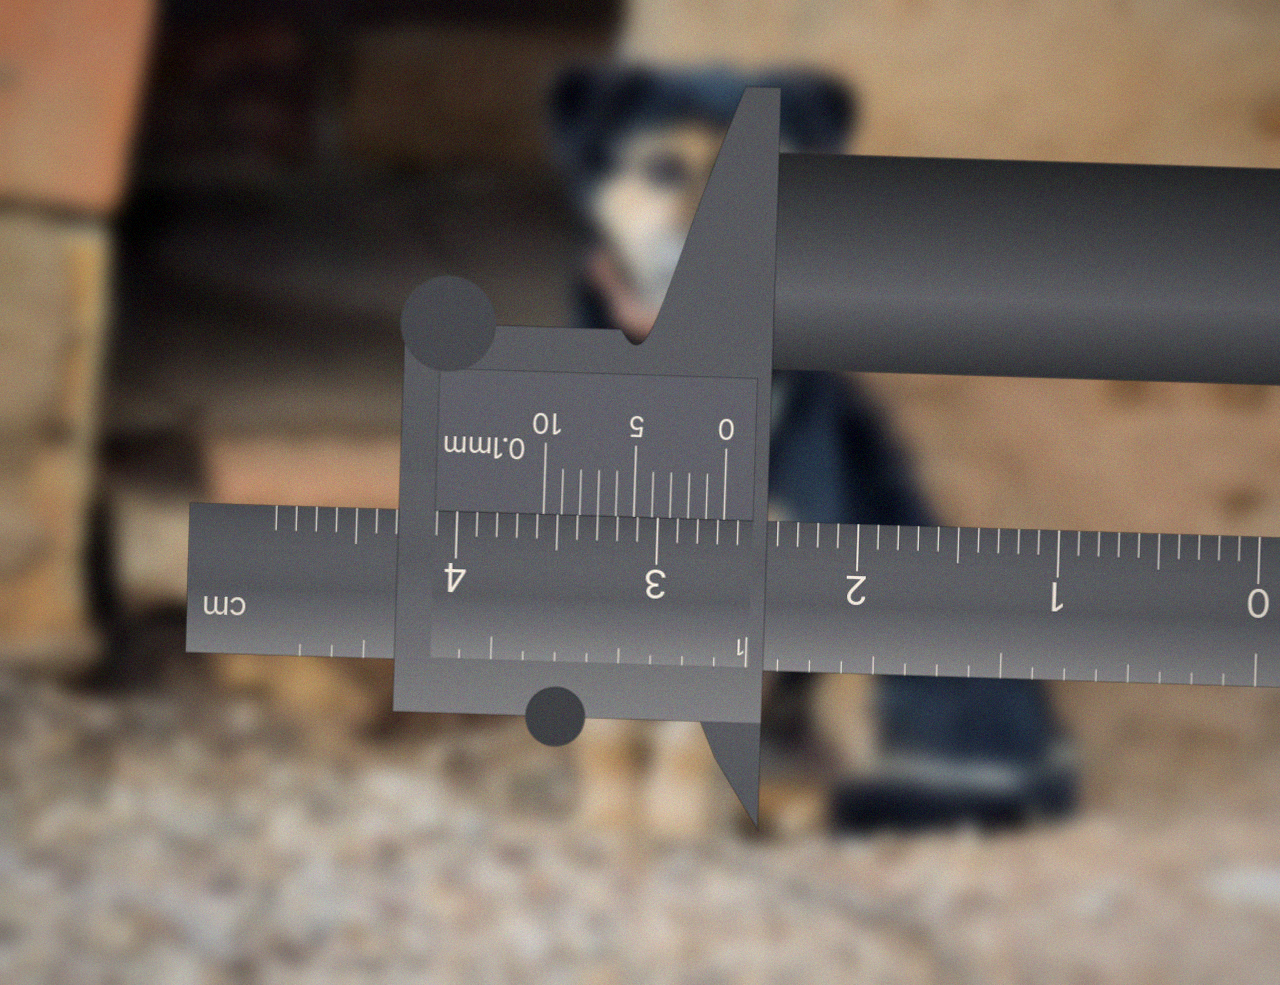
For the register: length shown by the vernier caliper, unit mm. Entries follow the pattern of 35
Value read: 26.7
